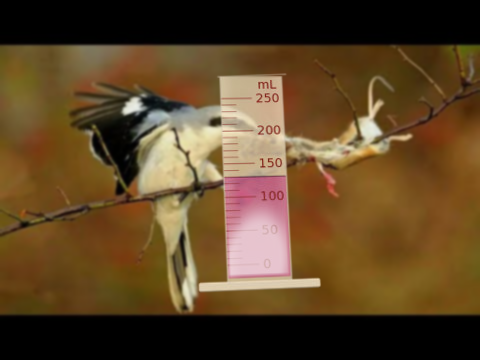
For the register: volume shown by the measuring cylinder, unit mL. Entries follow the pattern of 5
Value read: 130
